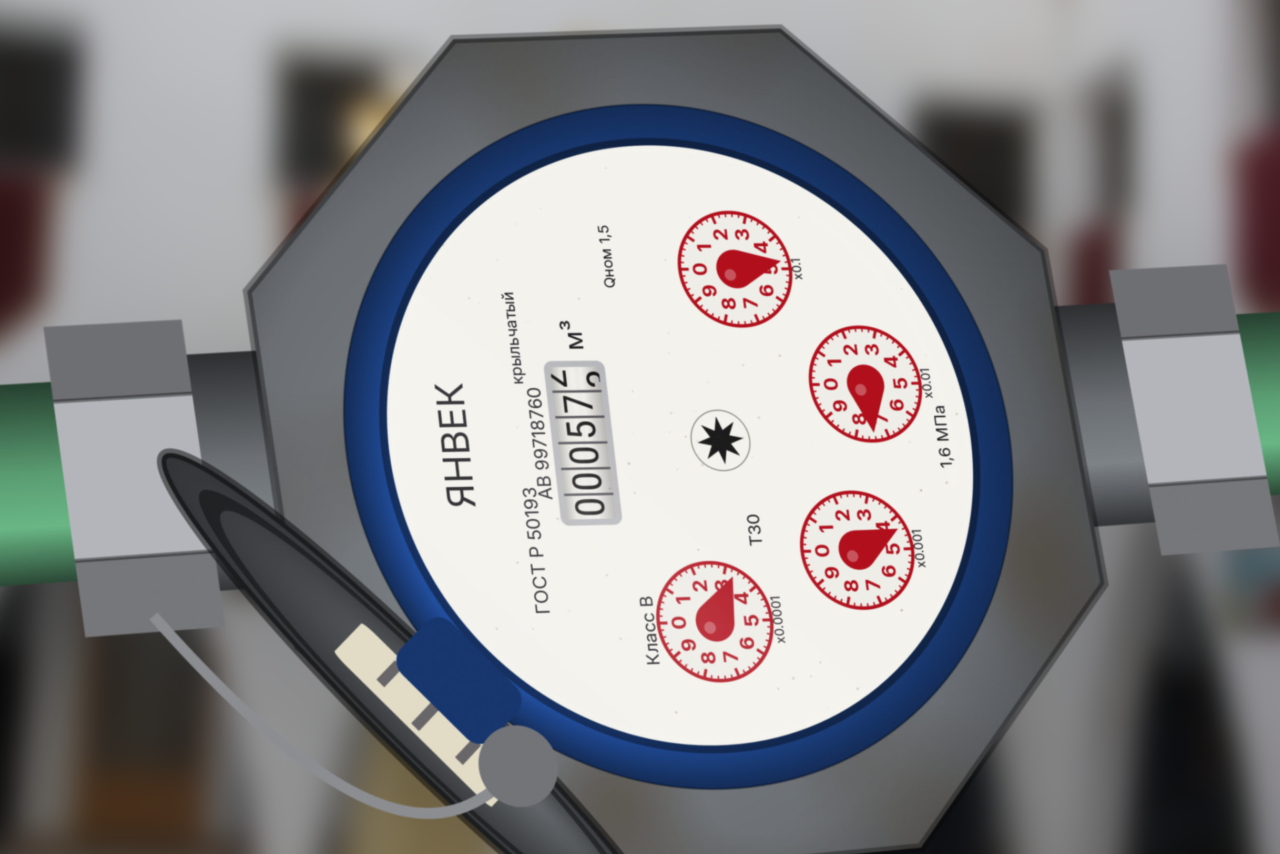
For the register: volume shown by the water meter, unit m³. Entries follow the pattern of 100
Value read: 572.4743
